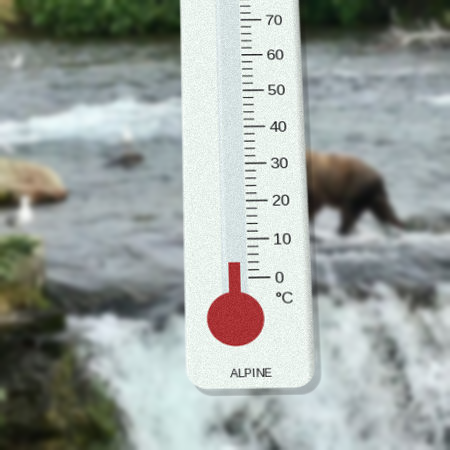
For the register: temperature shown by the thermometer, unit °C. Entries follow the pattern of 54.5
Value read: 4
